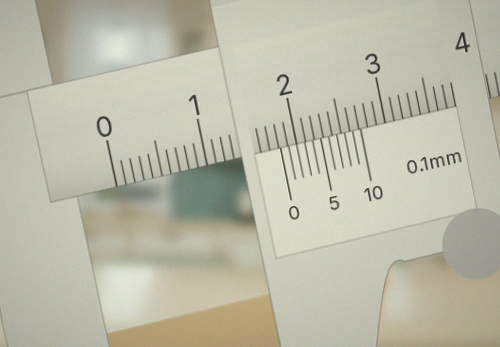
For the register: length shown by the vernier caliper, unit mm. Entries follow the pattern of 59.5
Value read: 18.2
